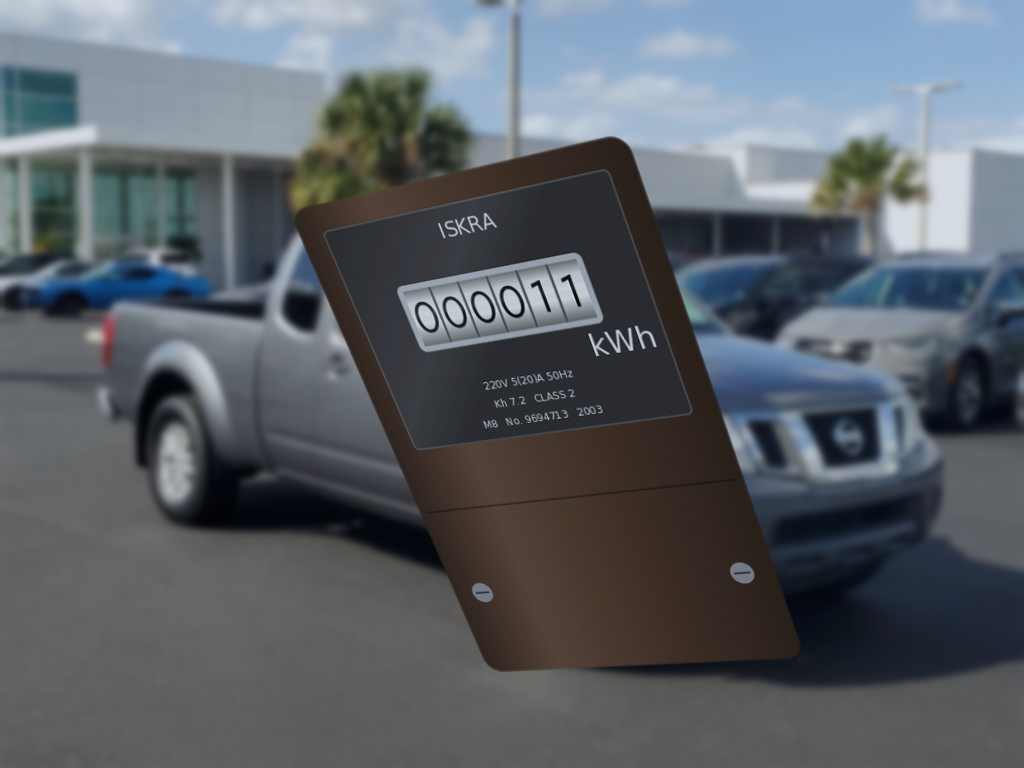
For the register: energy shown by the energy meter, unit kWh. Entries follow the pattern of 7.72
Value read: 11
